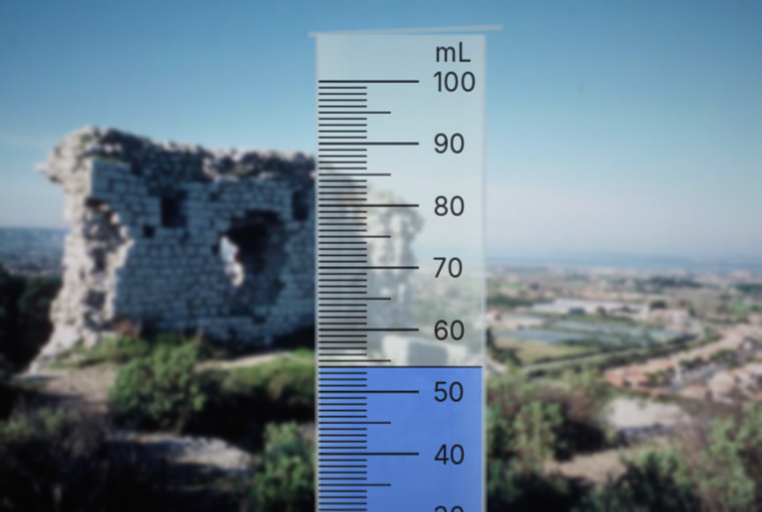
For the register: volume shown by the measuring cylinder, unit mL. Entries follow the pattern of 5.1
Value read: 54
